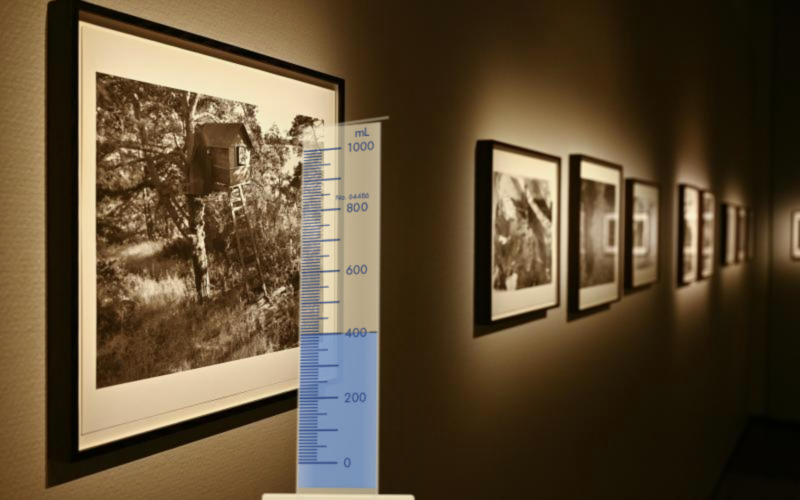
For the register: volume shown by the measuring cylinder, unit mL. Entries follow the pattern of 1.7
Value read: 400
